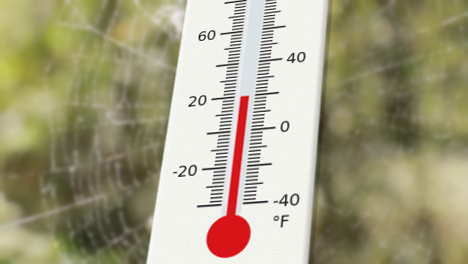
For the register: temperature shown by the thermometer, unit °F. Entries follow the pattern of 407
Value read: 20
